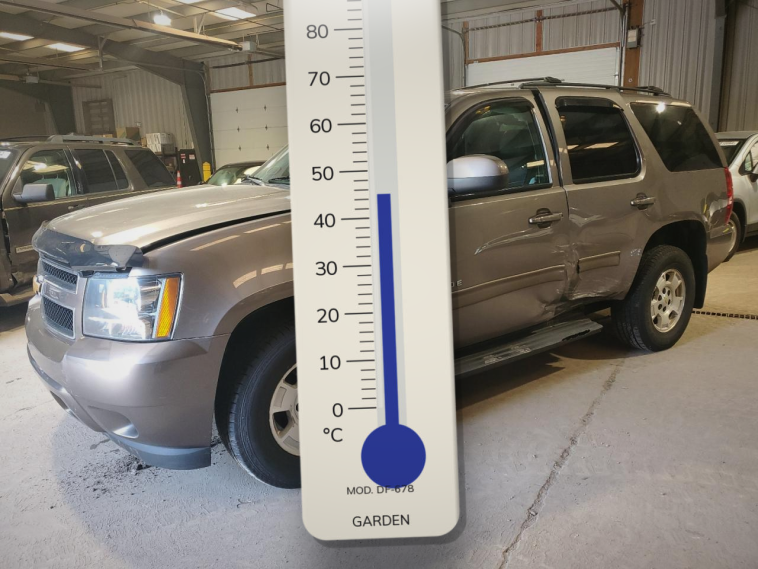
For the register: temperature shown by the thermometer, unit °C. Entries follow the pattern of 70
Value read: 45
